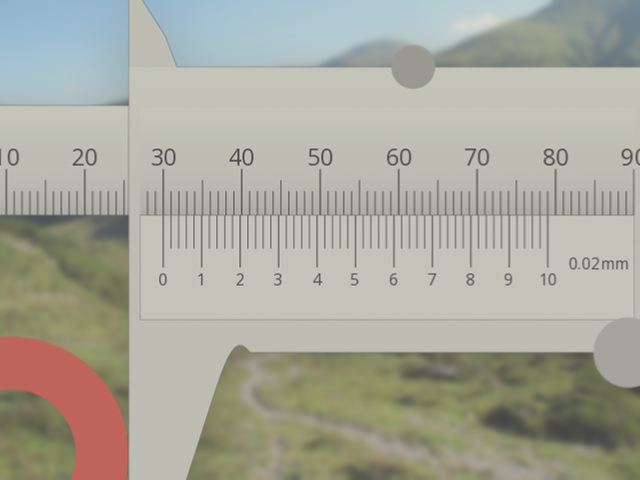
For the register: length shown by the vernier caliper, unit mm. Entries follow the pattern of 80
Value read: 30.0
